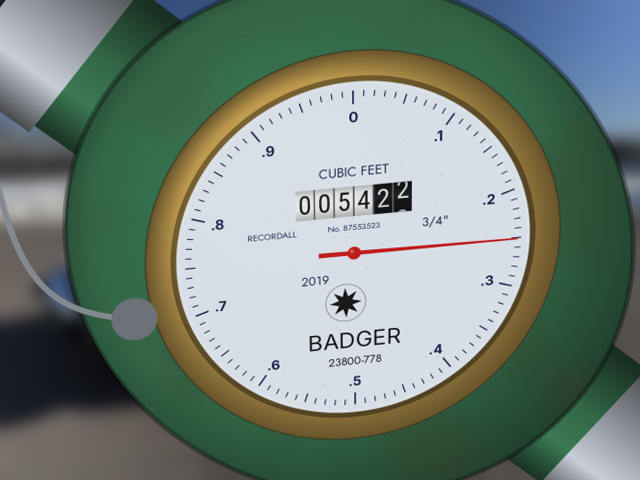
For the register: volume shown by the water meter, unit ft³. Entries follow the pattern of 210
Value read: 5422.25
